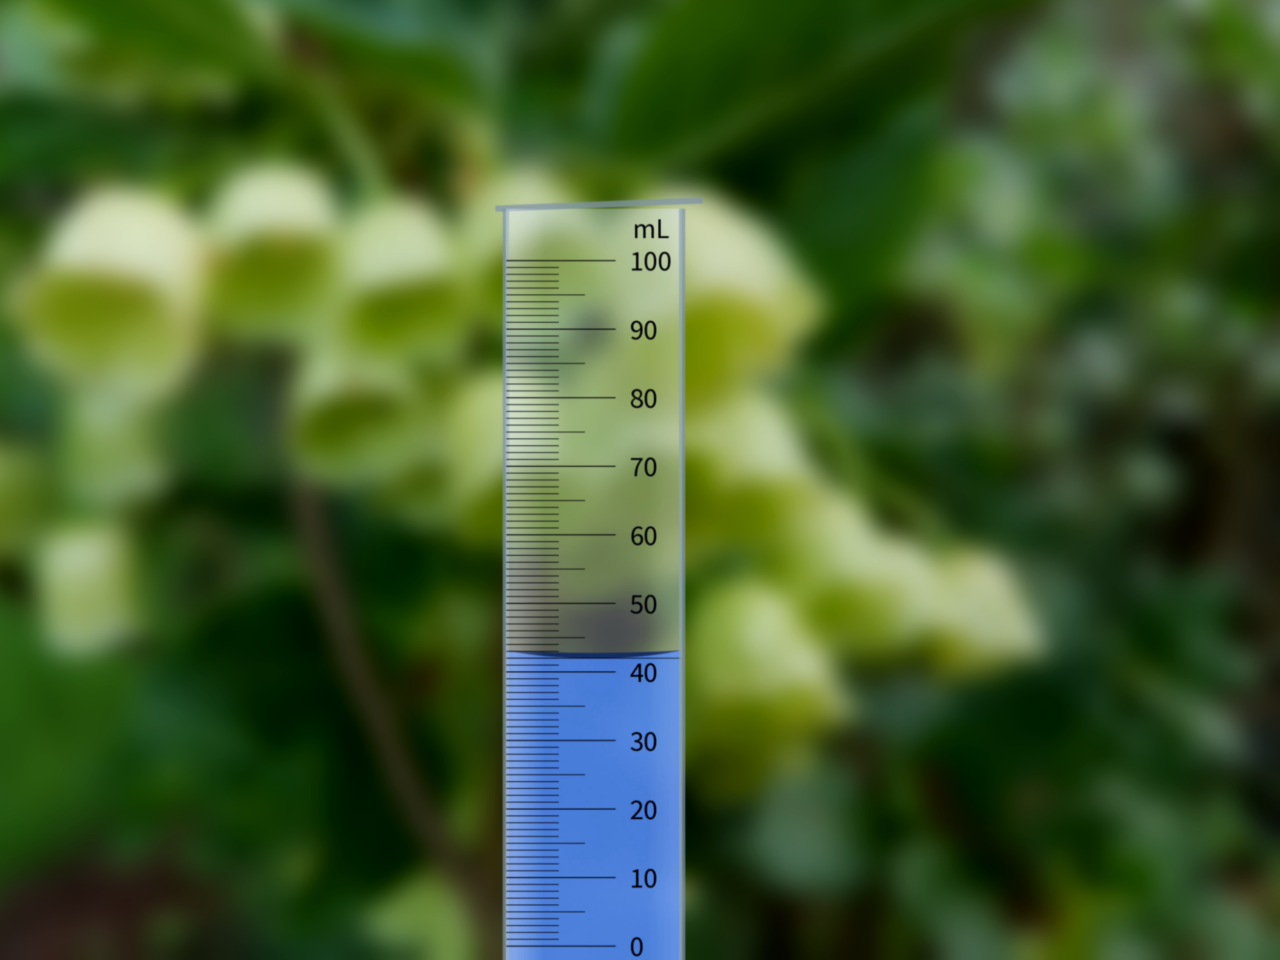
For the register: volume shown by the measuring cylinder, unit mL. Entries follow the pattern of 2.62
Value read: 42
